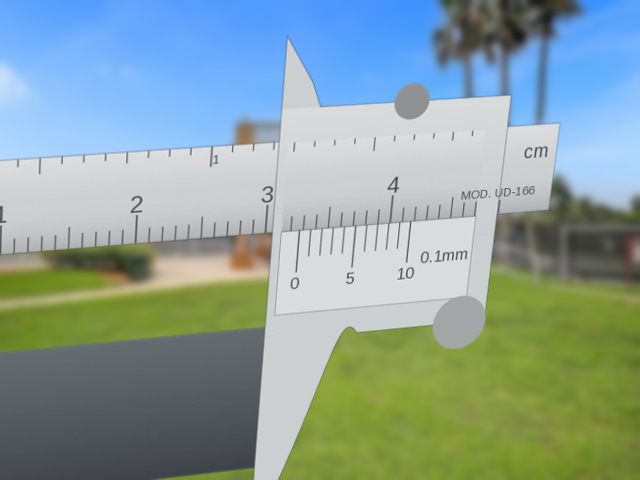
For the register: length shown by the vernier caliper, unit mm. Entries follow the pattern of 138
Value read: 32.7
